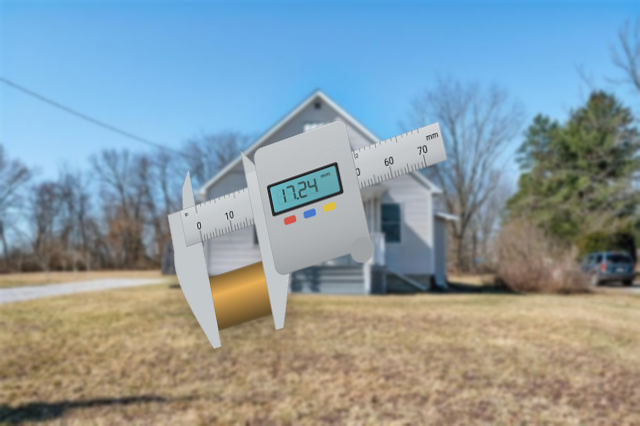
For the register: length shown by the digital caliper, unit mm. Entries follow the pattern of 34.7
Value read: 17.24
